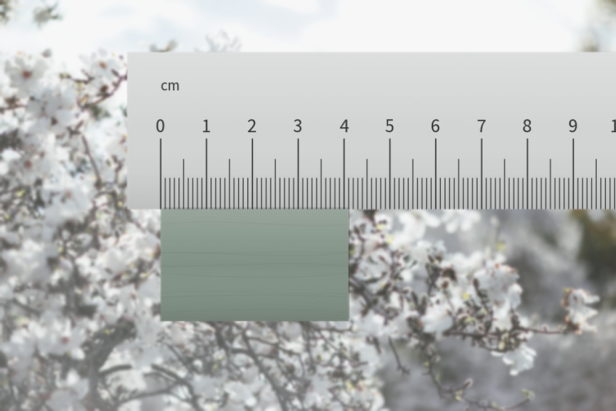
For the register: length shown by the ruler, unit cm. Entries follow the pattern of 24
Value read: 4.1
